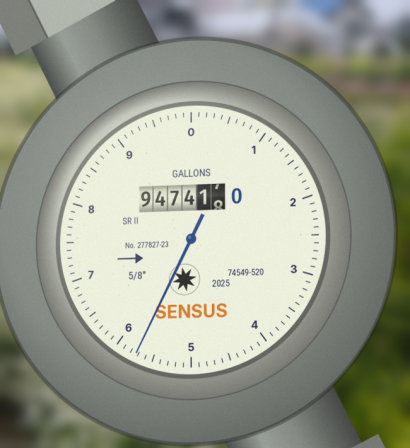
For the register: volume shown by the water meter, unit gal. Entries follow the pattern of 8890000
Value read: 9474175.7
